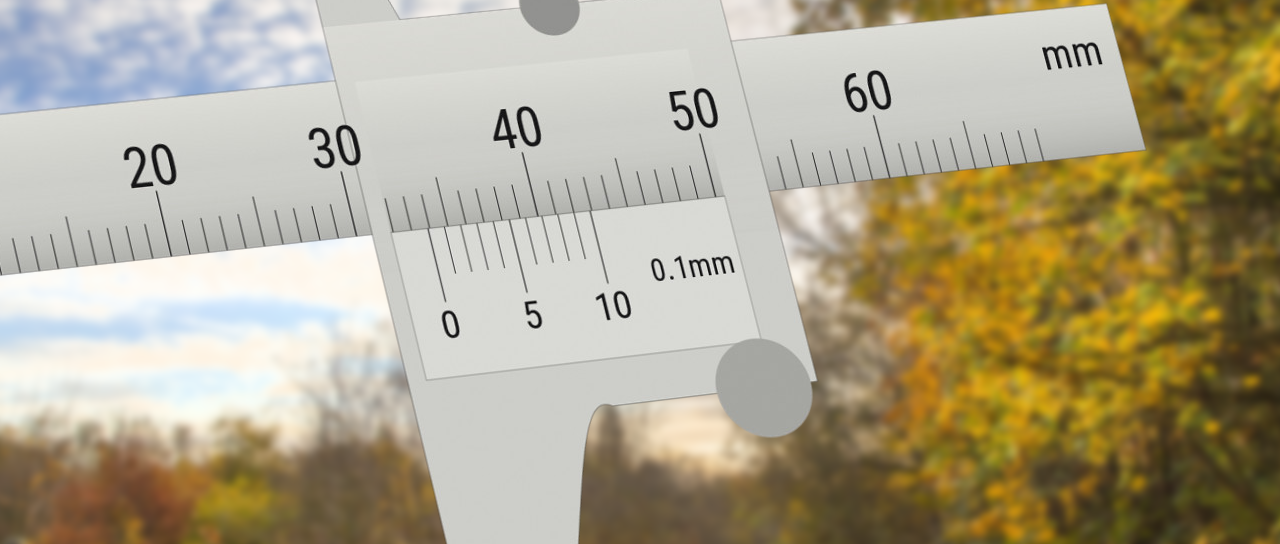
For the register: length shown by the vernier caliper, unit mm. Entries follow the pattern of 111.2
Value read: 33.9
